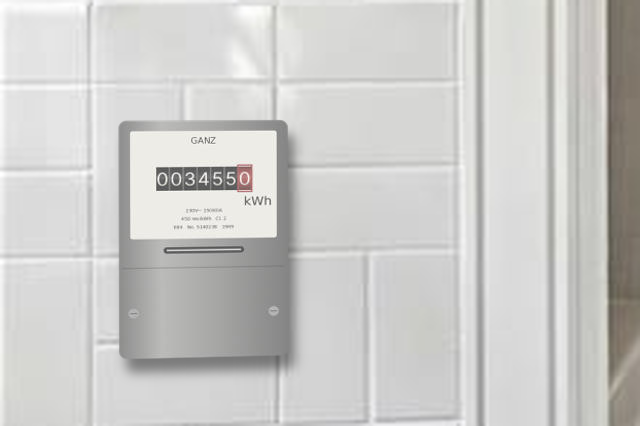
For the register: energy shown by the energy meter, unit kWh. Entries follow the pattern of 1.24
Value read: 3455.0
